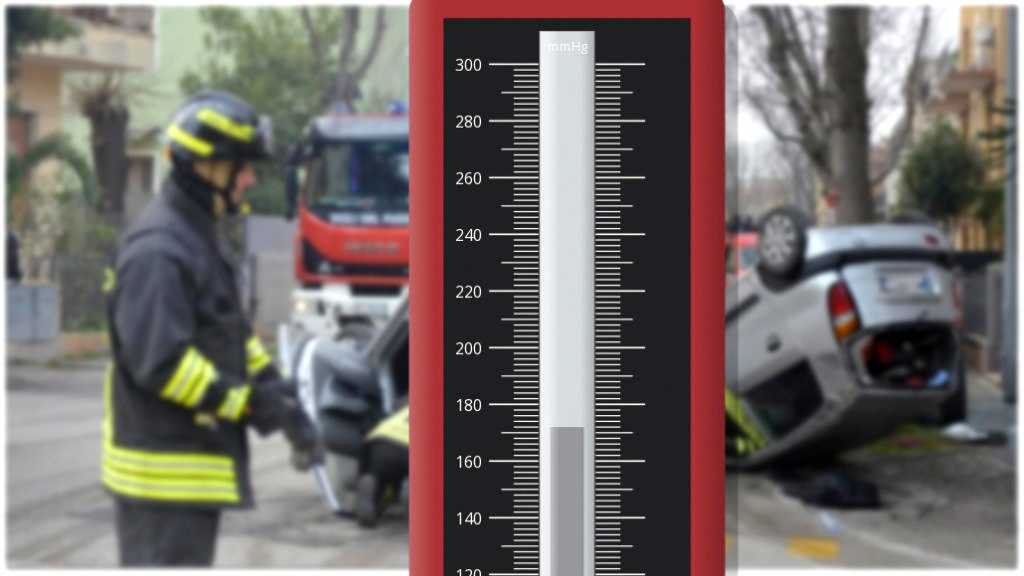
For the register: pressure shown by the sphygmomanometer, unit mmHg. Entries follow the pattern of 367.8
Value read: 172
